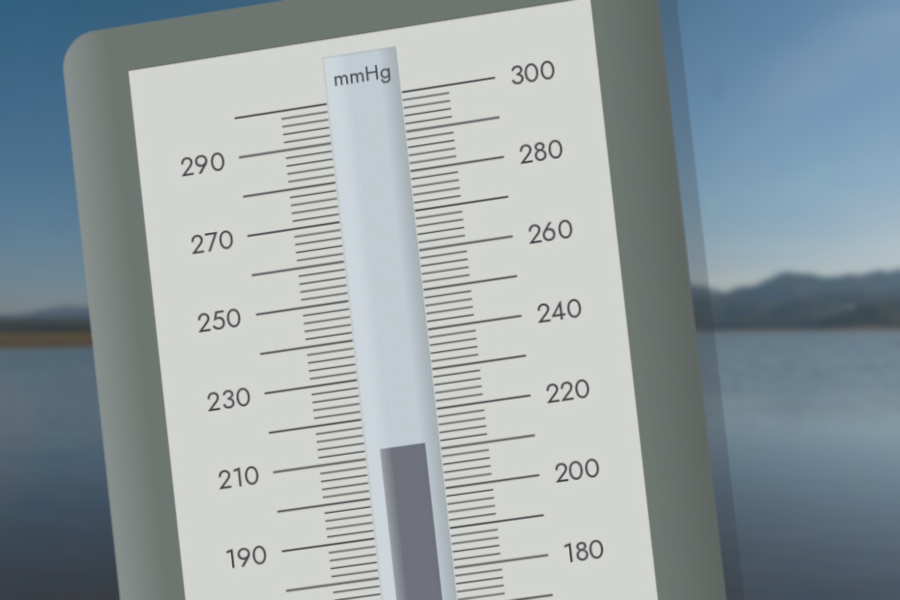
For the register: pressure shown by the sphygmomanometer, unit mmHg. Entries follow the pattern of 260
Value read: 212
